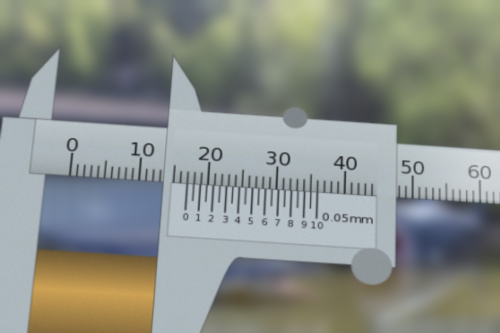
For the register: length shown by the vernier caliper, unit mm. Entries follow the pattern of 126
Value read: 17.0
